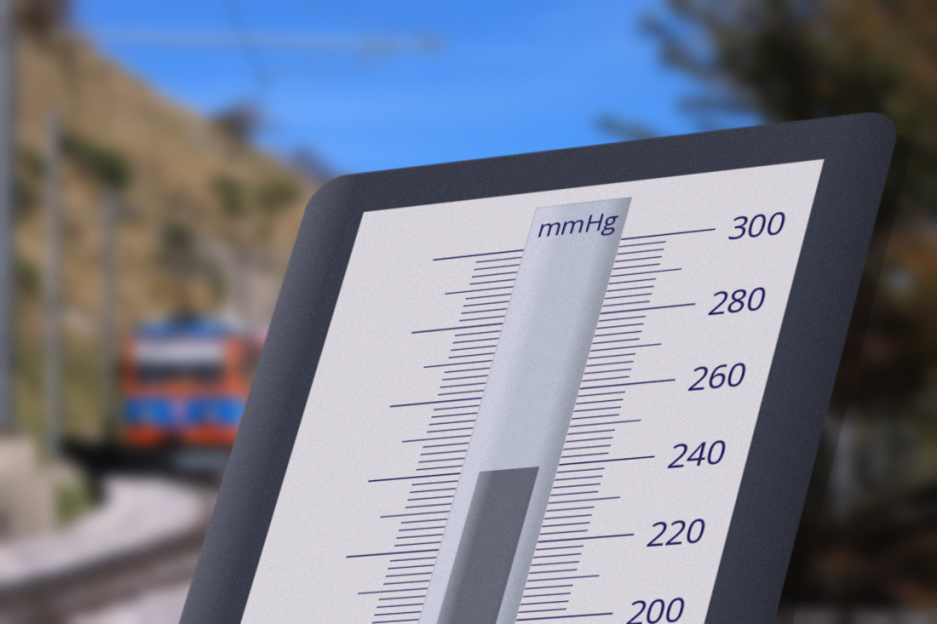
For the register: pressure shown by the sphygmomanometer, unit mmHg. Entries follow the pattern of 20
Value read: 240
